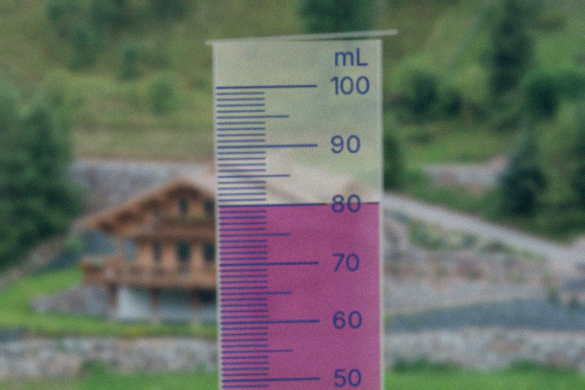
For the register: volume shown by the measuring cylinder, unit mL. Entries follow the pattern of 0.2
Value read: 80
